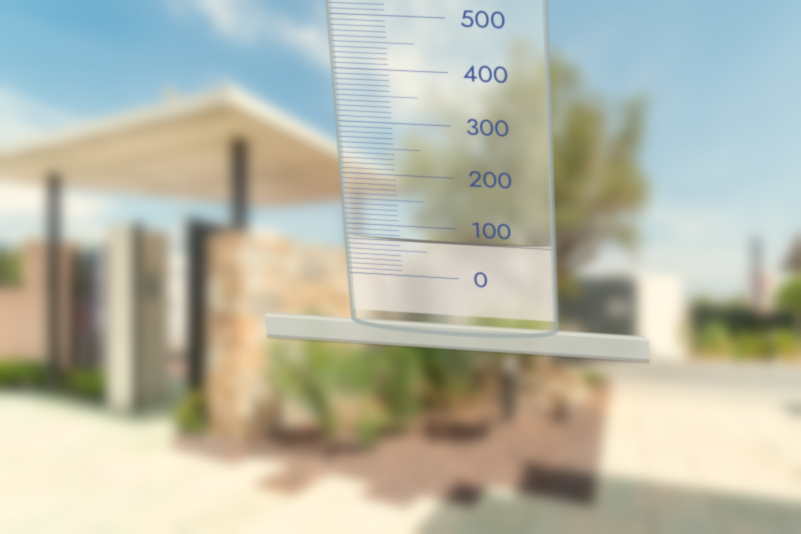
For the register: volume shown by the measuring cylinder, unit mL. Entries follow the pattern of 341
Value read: 70
